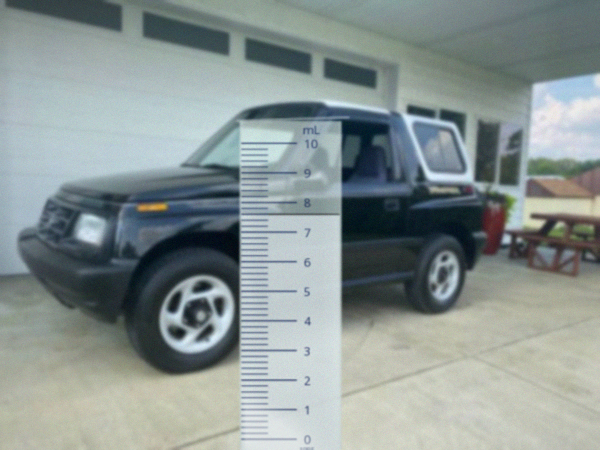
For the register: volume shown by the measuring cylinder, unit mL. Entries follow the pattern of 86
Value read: 7.6
